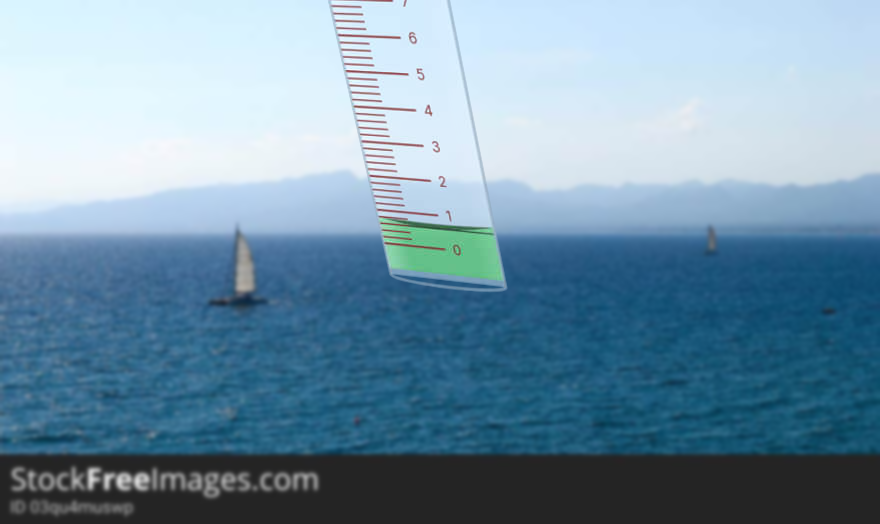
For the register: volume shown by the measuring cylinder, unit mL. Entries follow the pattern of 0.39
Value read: 0.6
